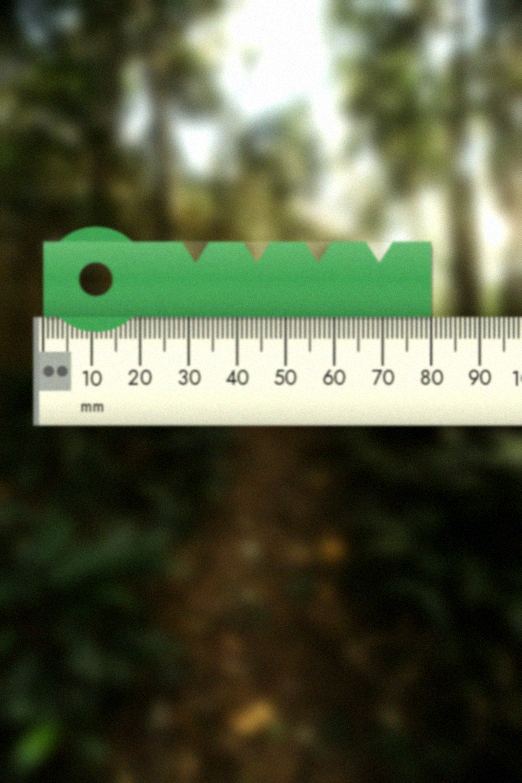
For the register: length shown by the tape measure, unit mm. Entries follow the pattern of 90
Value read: 80
